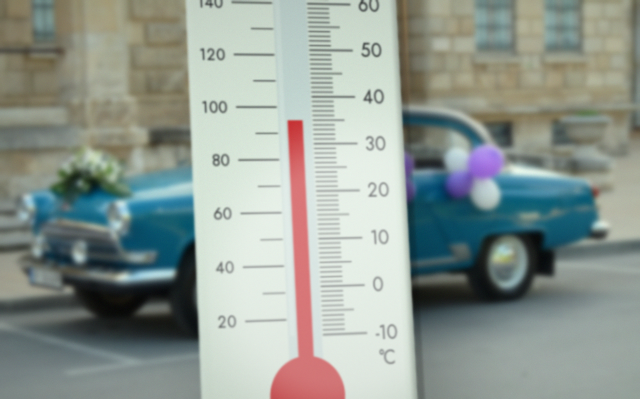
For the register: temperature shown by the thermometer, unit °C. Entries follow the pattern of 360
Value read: 35
